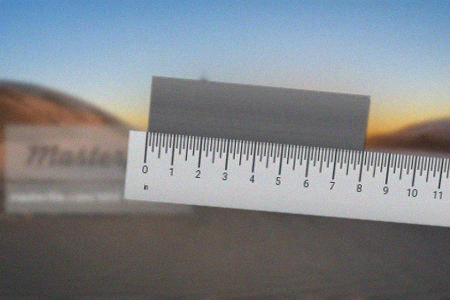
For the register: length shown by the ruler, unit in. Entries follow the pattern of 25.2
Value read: 8
